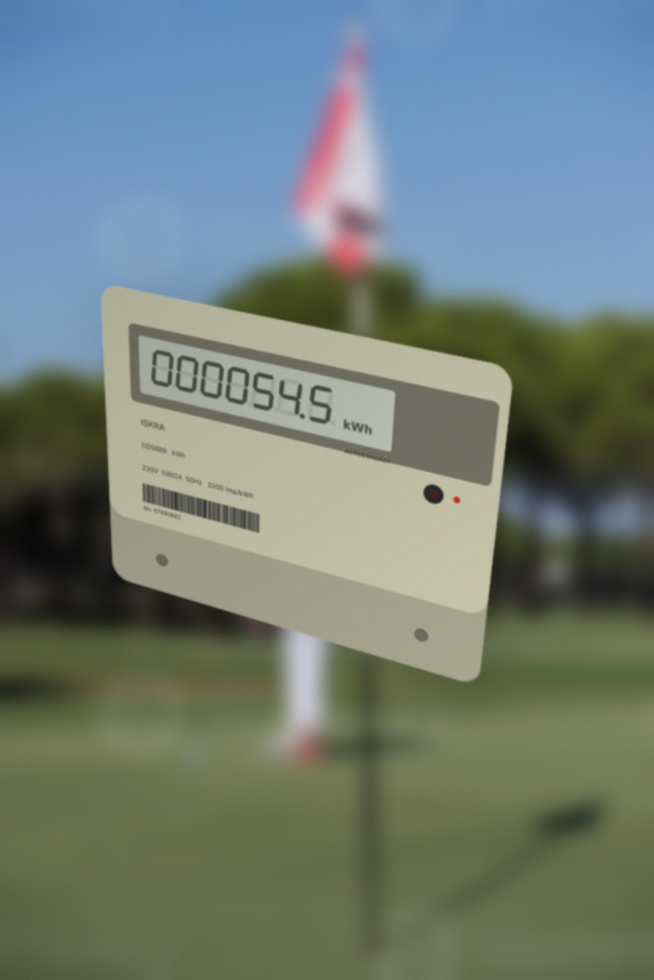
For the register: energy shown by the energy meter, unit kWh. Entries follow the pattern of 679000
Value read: 54.5
